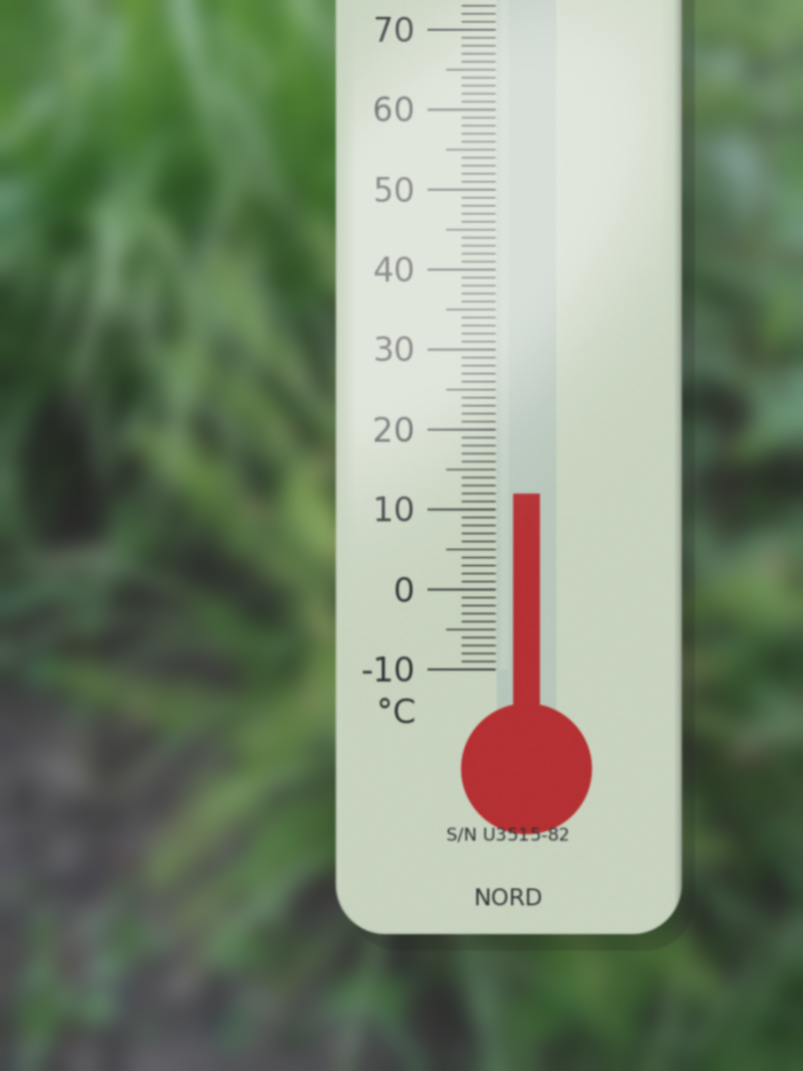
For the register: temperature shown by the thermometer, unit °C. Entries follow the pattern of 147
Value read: 12
